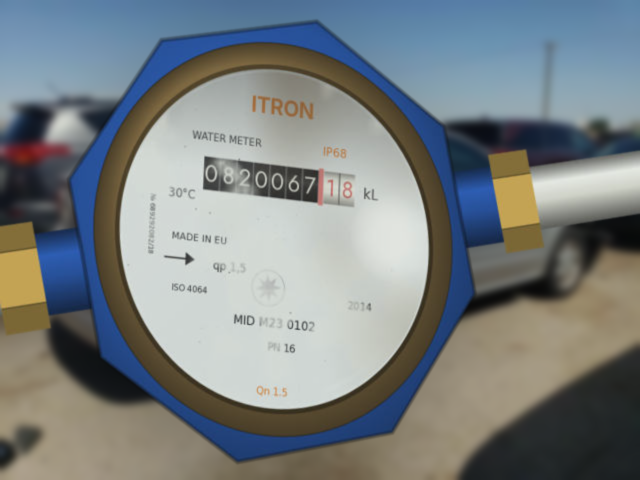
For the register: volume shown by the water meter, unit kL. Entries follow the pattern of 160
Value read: 820067.18
